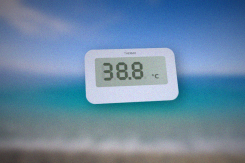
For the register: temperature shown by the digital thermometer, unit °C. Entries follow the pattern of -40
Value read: 38.8
